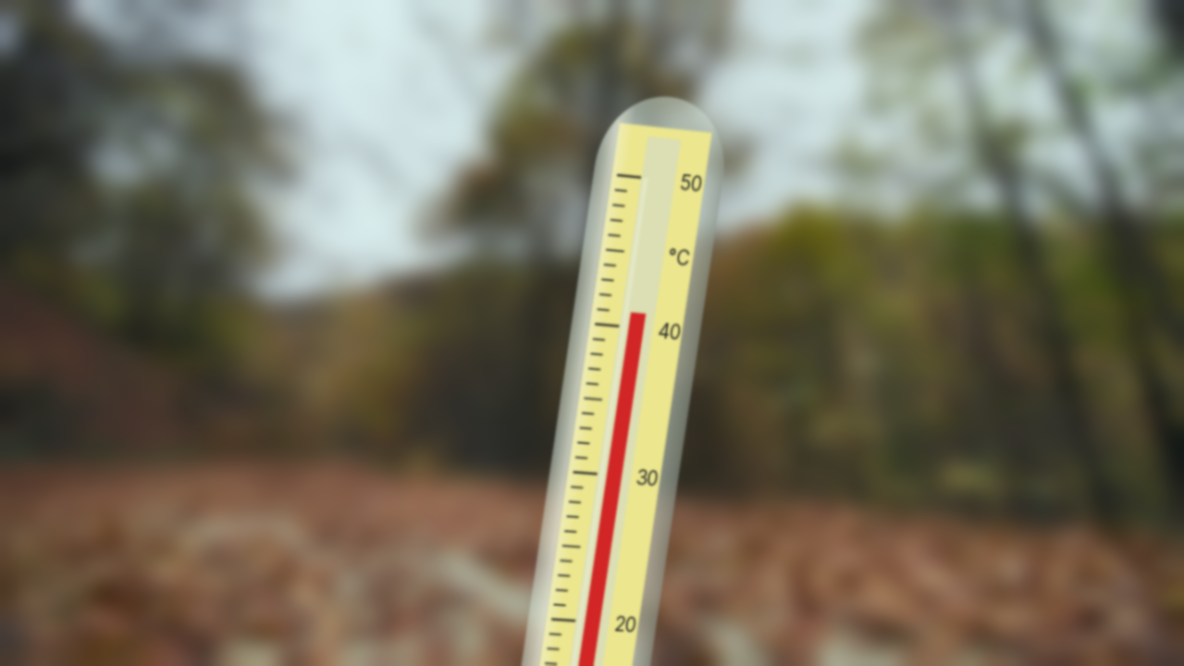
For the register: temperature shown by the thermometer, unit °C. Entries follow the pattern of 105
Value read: 41
